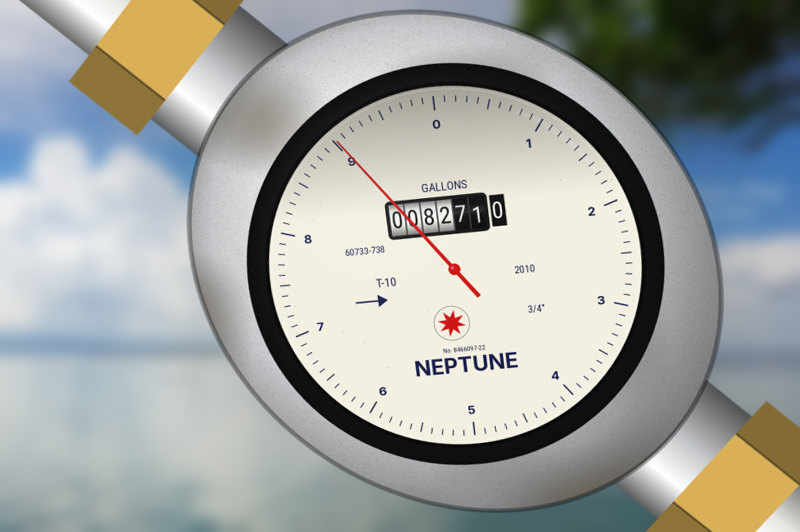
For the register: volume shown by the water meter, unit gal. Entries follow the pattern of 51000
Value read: 82709.0
